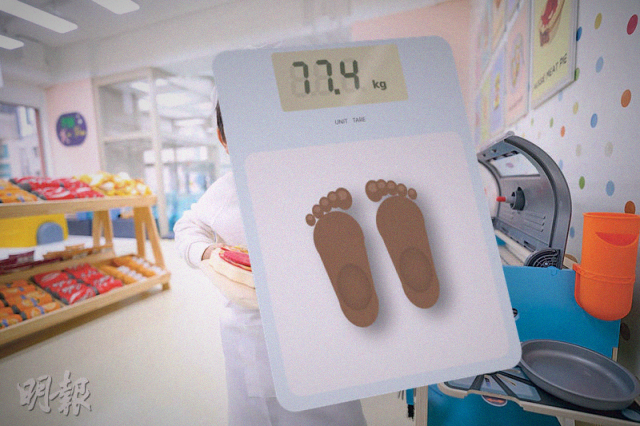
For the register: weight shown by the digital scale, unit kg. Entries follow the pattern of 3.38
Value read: 77.4
